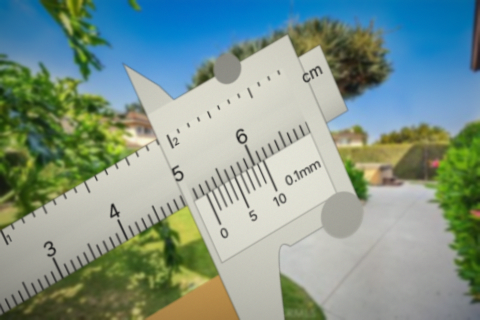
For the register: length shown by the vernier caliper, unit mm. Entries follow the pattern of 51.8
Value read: 52.4
